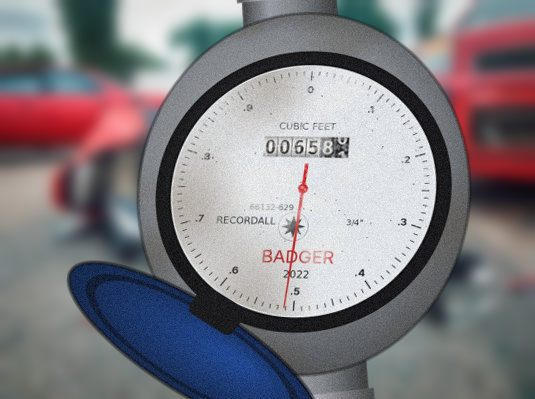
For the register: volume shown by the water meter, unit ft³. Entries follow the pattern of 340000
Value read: 6580.51
